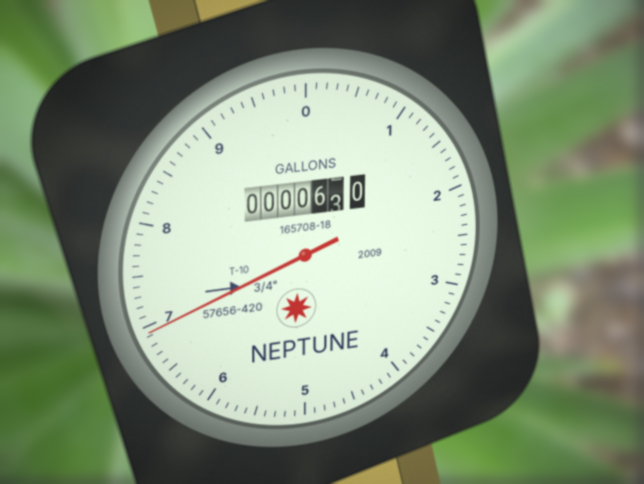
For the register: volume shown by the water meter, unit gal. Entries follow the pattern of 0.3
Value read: 626.9
